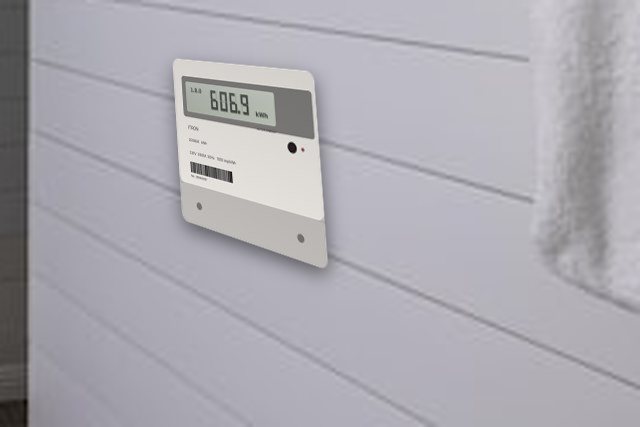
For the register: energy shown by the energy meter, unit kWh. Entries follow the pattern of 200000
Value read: 606.9
